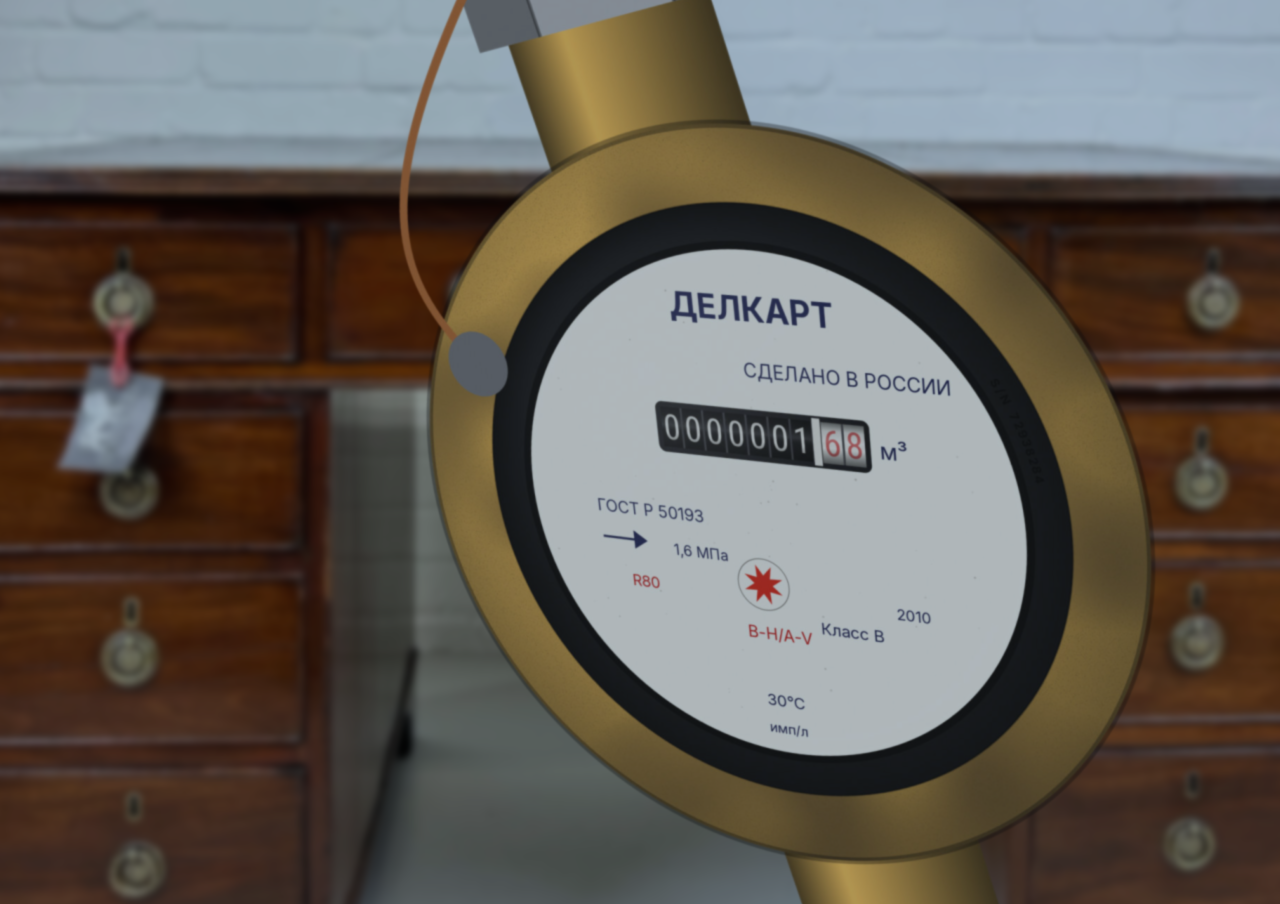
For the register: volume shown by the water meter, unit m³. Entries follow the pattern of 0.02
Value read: 1.68
